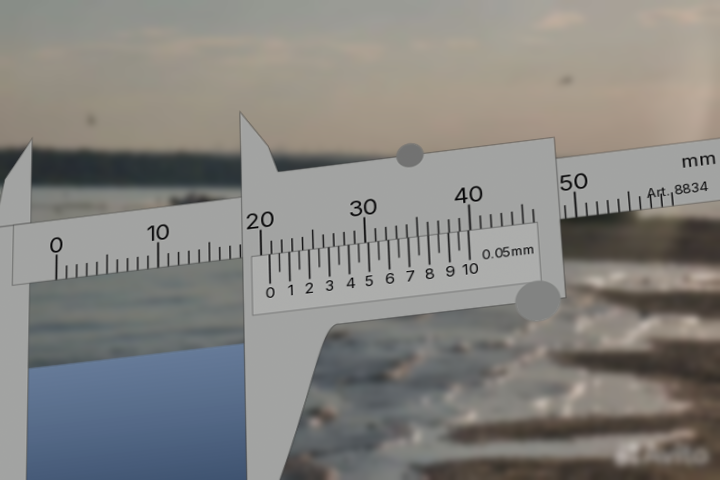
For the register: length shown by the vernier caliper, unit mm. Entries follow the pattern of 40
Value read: 20.8
